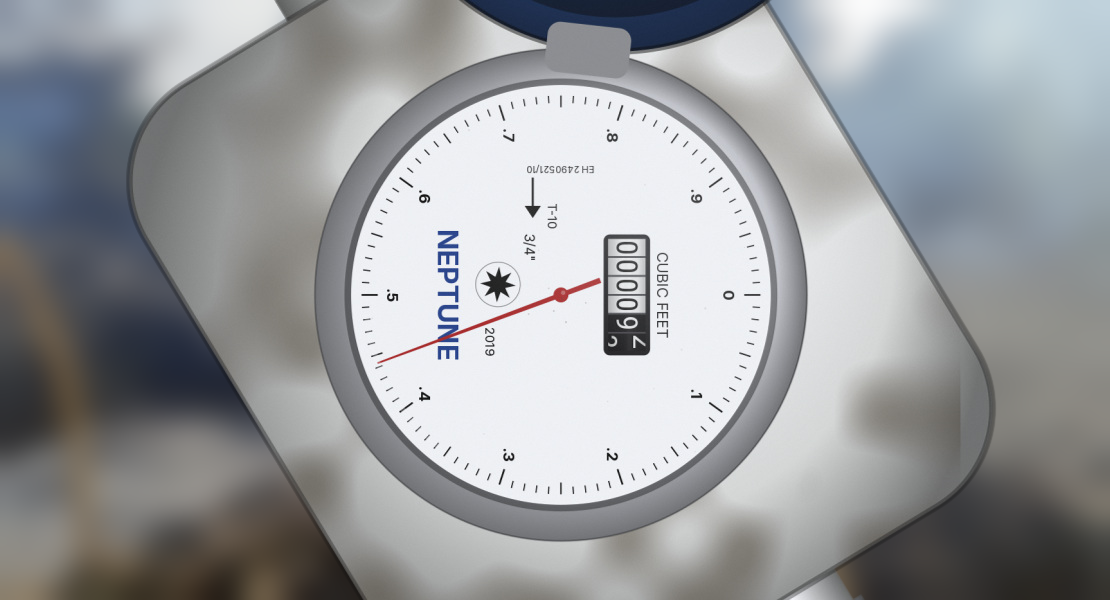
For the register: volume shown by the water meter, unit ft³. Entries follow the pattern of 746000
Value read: 92.44
